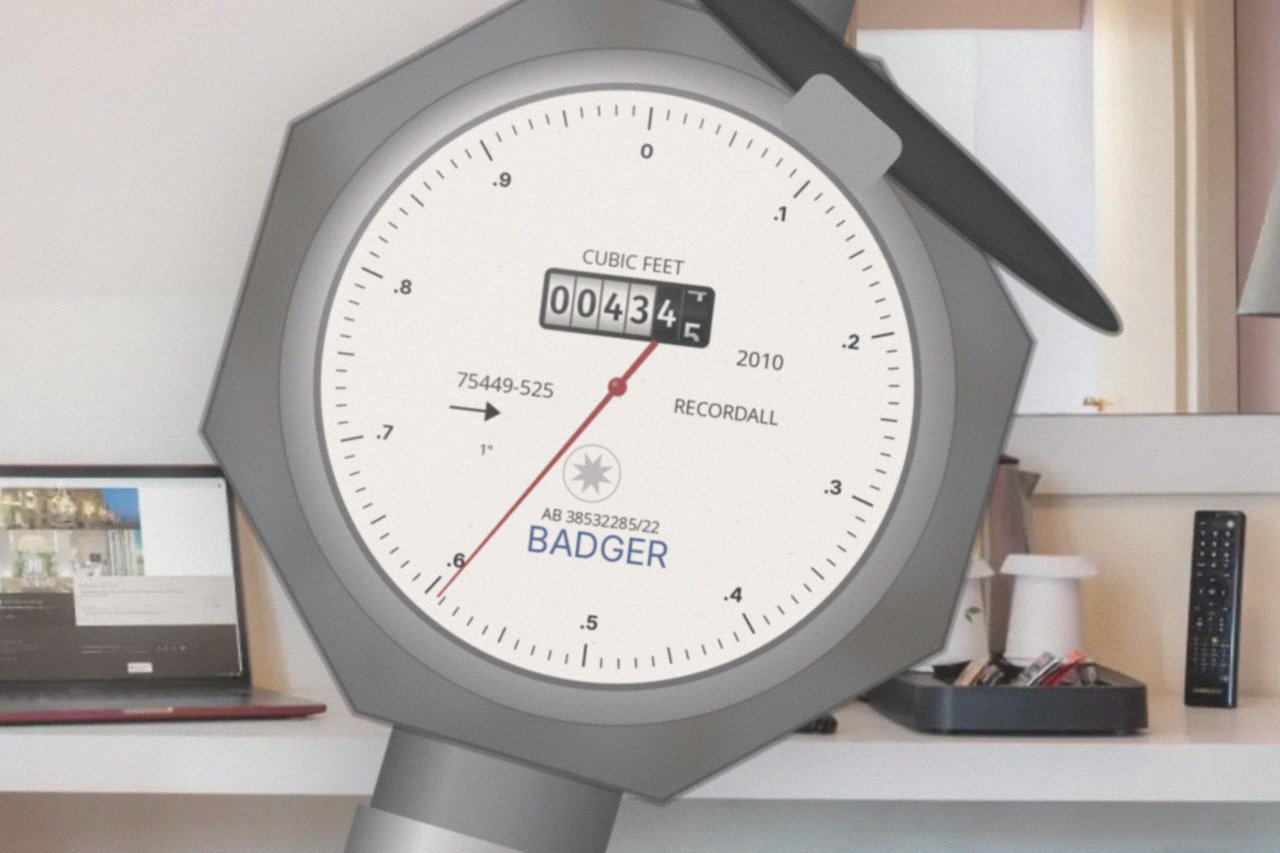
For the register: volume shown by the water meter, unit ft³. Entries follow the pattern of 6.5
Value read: 4344.59
